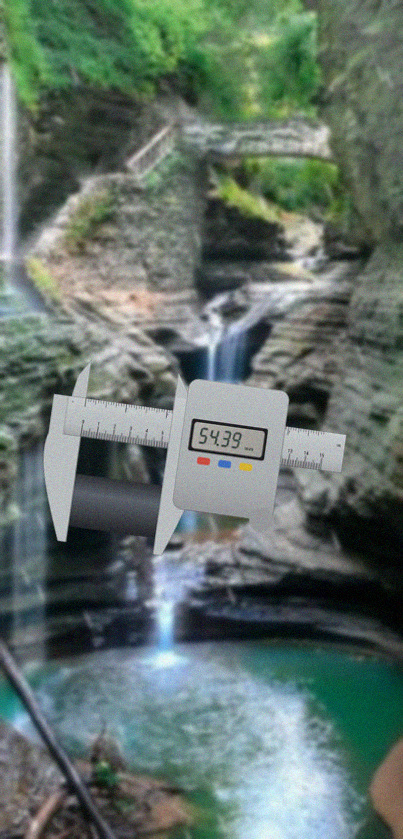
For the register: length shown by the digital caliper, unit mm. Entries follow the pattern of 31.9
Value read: 54.39
